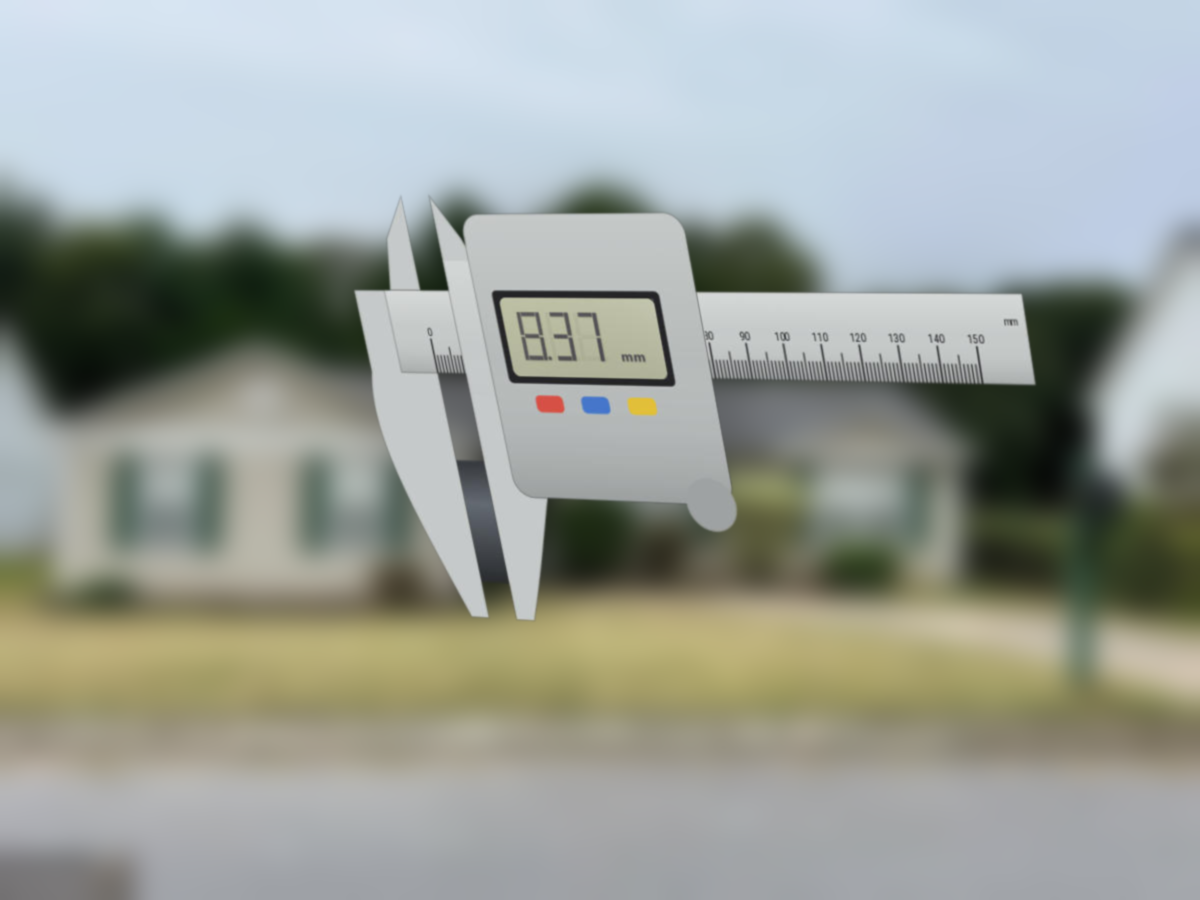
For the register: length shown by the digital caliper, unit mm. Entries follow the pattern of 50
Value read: 8.37
